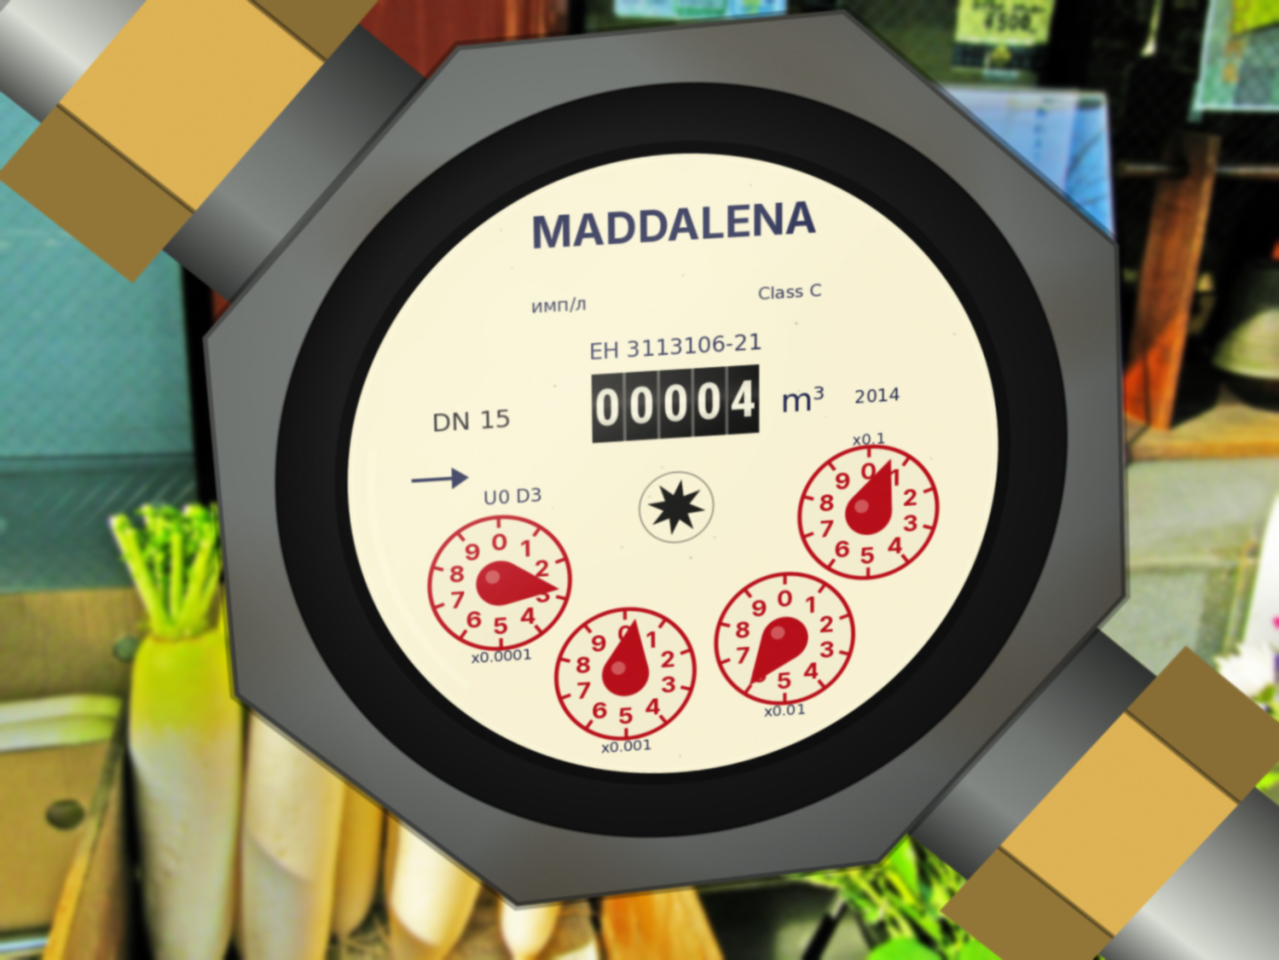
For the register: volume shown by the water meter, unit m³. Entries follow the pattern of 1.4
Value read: 4.0602
